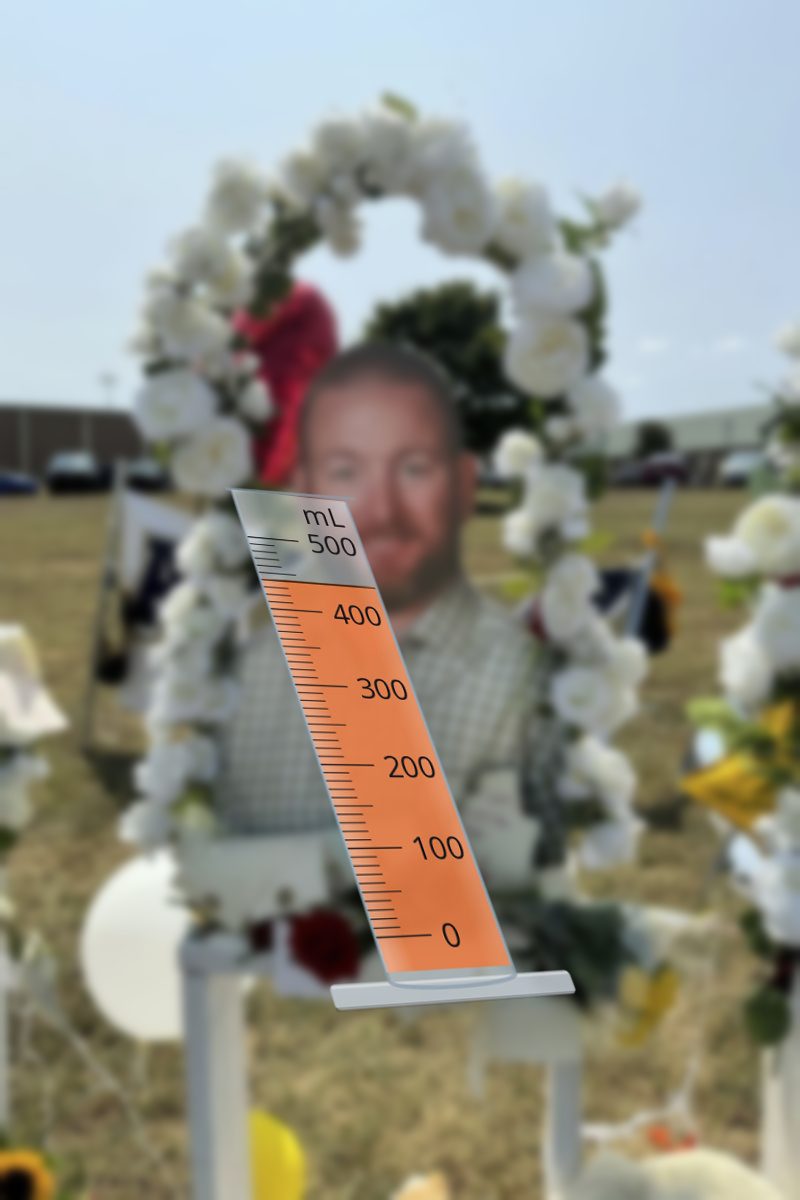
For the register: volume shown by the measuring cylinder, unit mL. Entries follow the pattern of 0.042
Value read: 440
